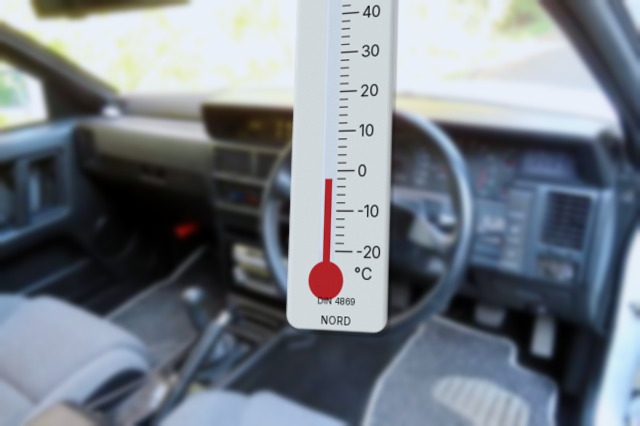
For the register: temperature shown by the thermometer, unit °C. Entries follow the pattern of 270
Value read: -2
